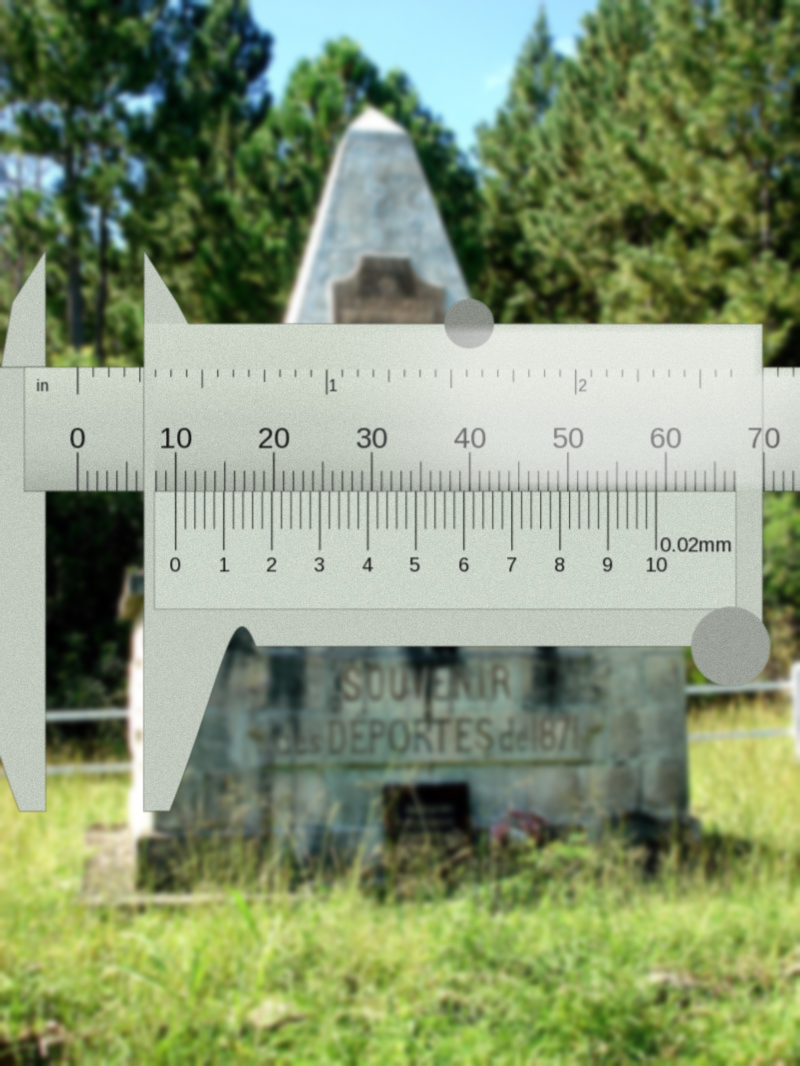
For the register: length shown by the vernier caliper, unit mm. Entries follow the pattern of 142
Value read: 10.0
